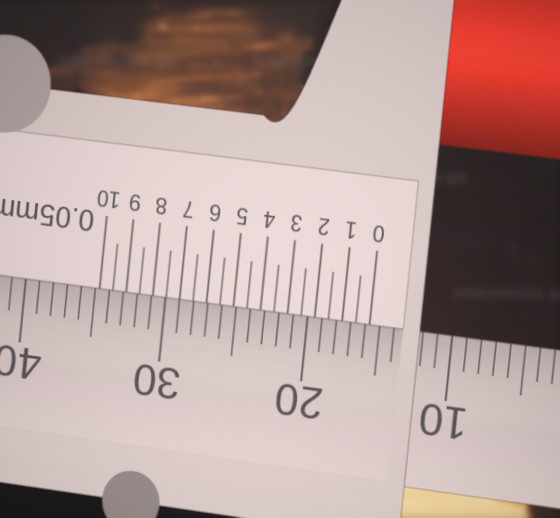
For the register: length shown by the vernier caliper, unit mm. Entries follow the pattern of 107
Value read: 15.7
